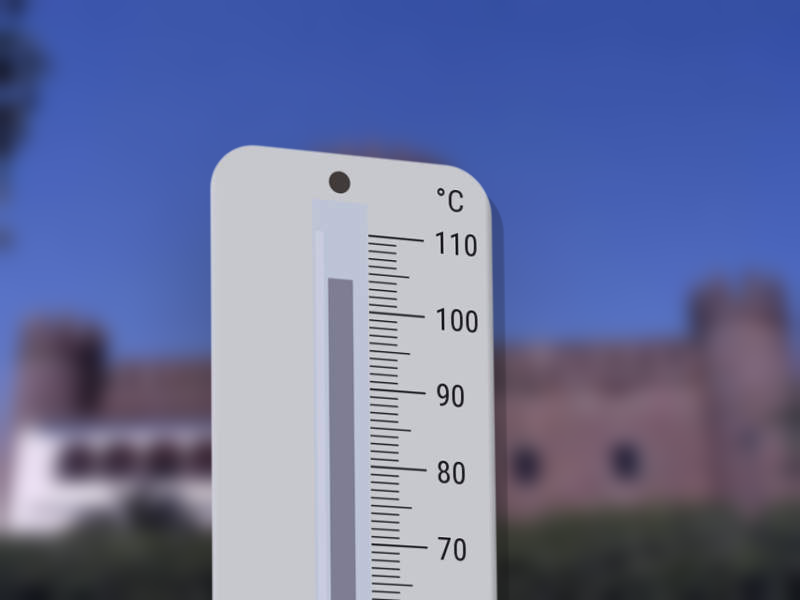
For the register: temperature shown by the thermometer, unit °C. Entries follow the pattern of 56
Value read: 104
